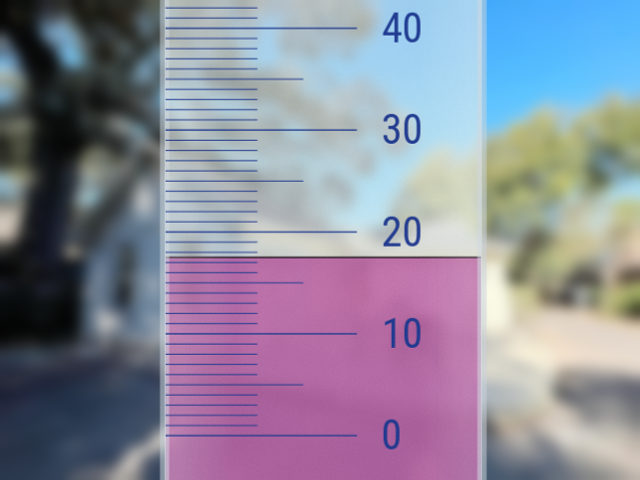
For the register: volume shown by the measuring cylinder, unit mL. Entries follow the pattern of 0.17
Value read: 17.5
